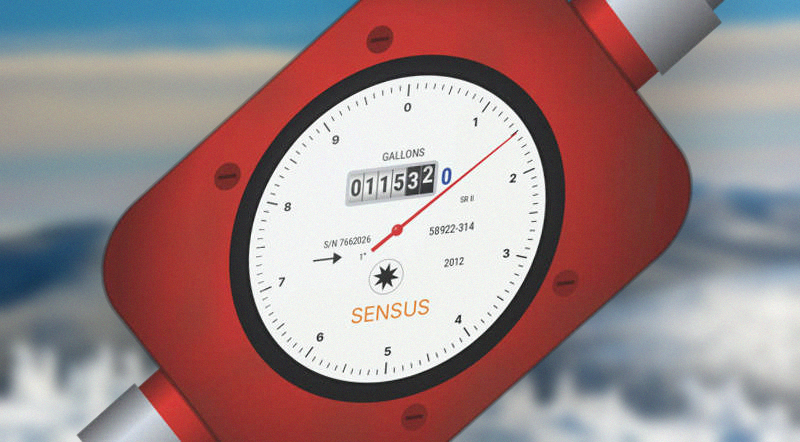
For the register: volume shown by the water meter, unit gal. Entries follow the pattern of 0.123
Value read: 115321.5
